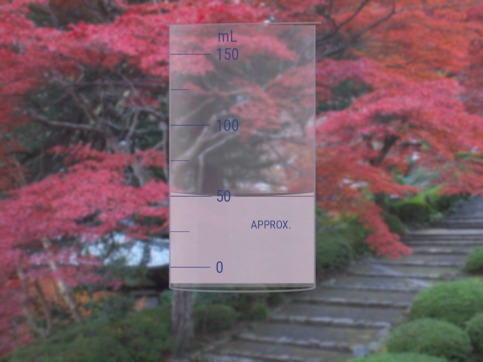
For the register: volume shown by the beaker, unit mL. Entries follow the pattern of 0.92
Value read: 50
